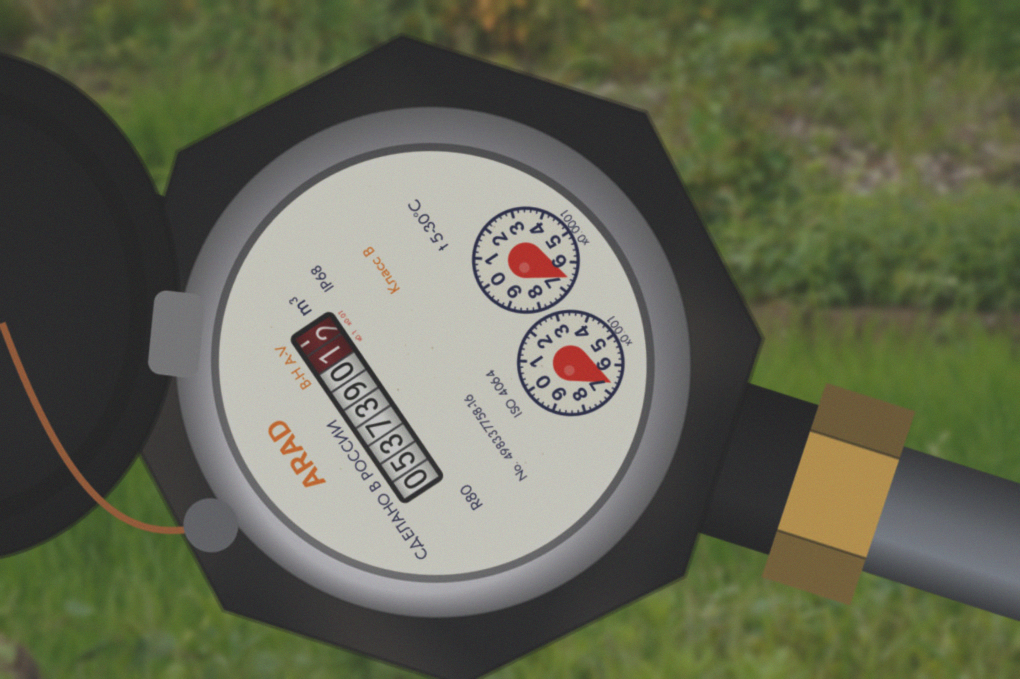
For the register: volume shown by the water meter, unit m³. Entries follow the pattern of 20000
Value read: 537390.1166
